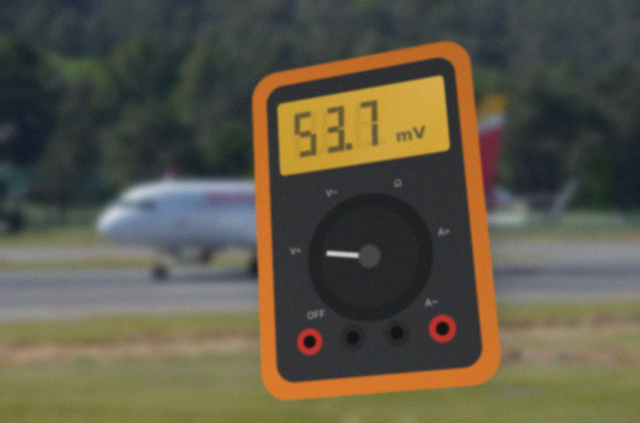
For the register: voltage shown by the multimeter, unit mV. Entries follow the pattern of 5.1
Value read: 53.7
